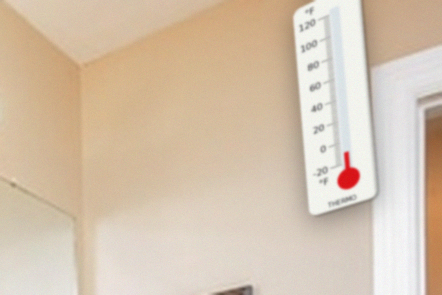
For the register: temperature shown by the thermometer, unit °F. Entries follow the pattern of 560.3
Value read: -10
